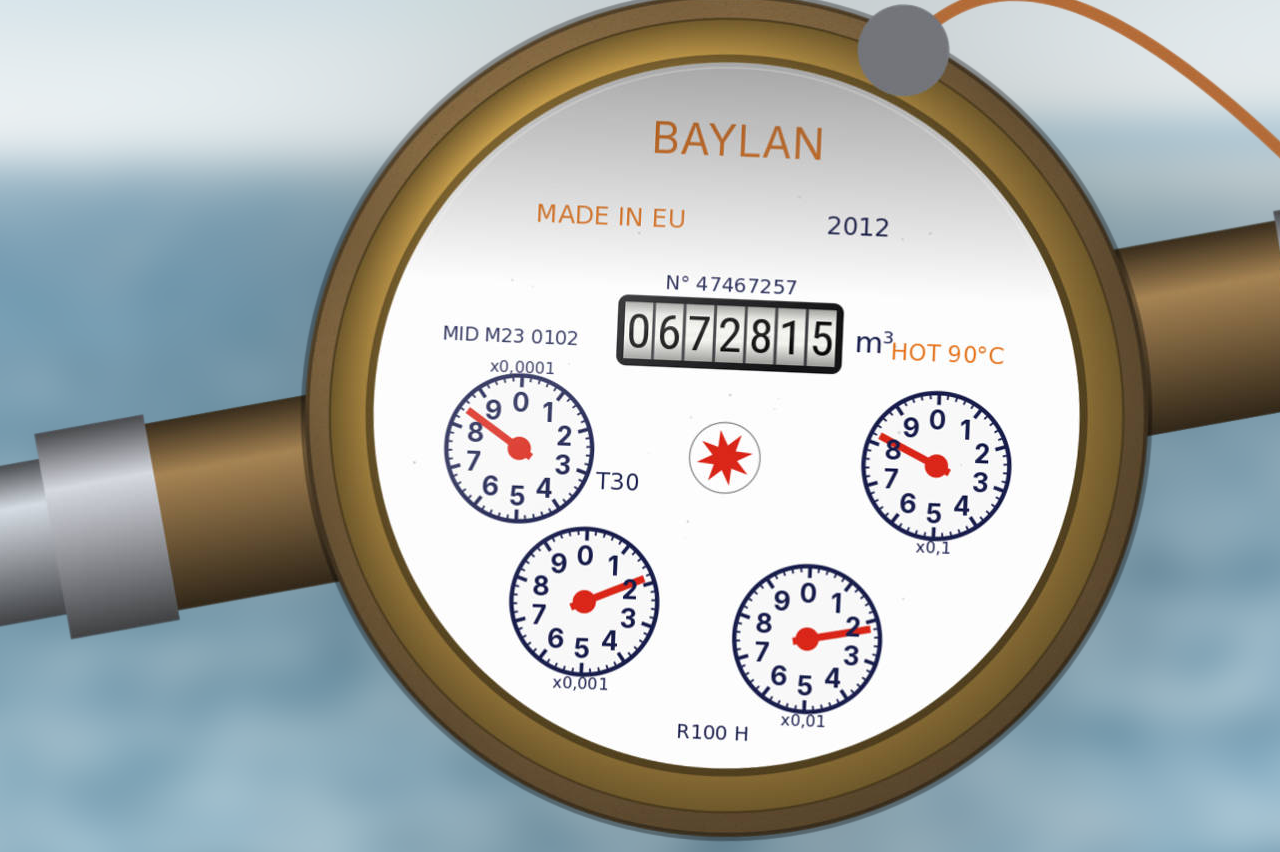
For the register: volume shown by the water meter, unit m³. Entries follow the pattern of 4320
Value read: 672815.8218
